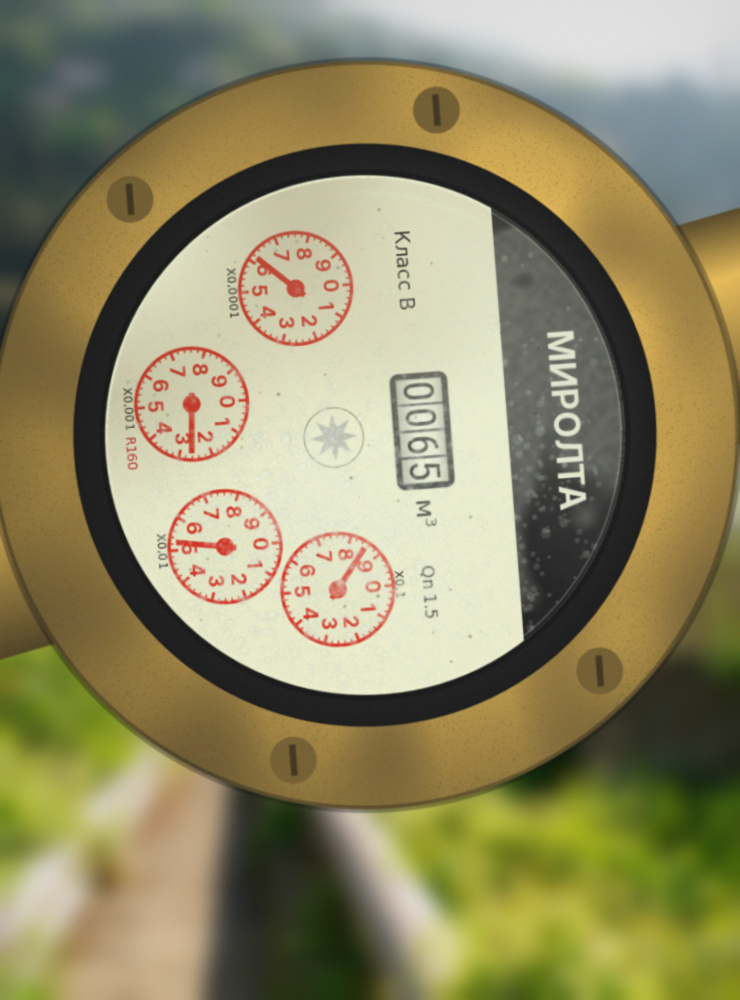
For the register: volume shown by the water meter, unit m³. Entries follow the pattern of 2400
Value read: 65.8526
